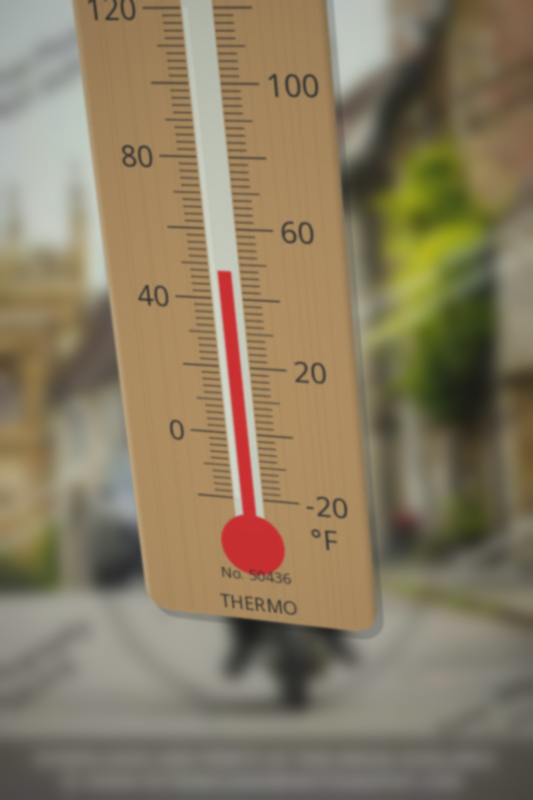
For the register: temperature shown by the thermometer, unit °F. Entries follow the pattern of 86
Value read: 48
